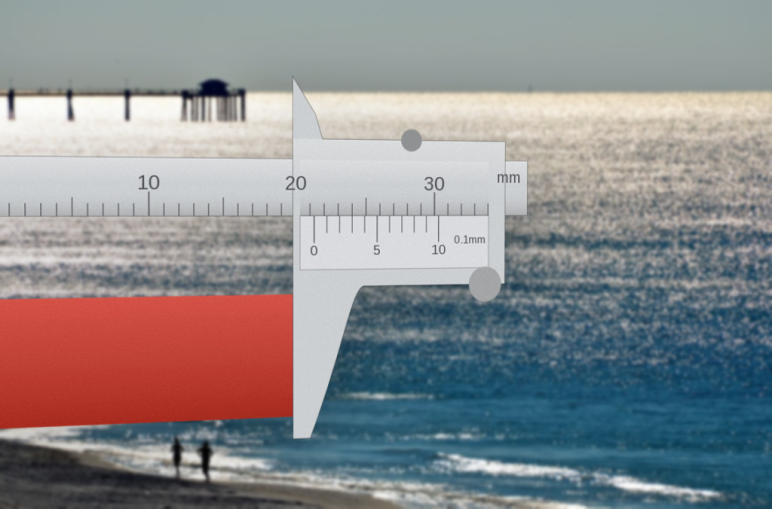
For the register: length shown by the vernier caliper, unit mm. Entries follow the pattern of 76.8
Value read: 21.3
